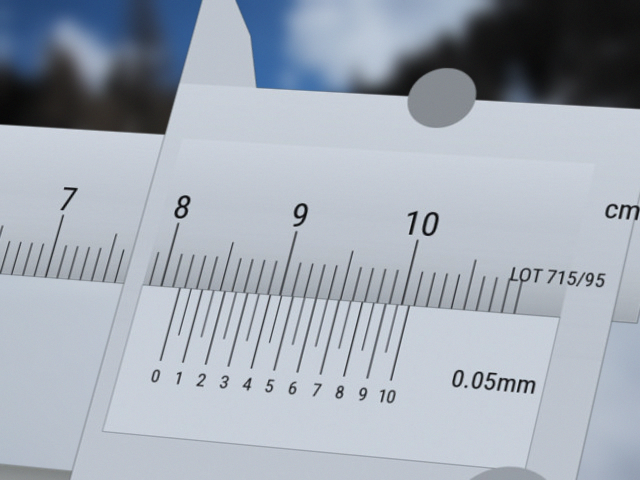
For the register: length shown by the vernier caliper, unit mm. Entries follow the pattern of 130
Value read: 81.6
